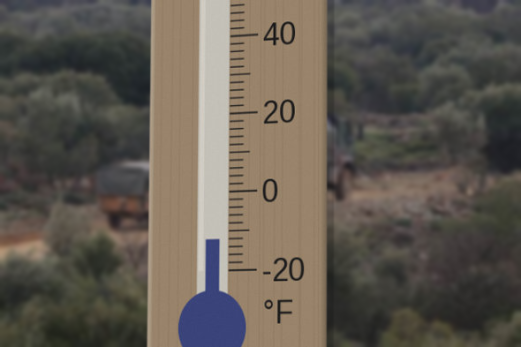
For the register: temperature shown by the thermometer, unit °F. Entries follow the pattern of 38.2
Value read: -12
